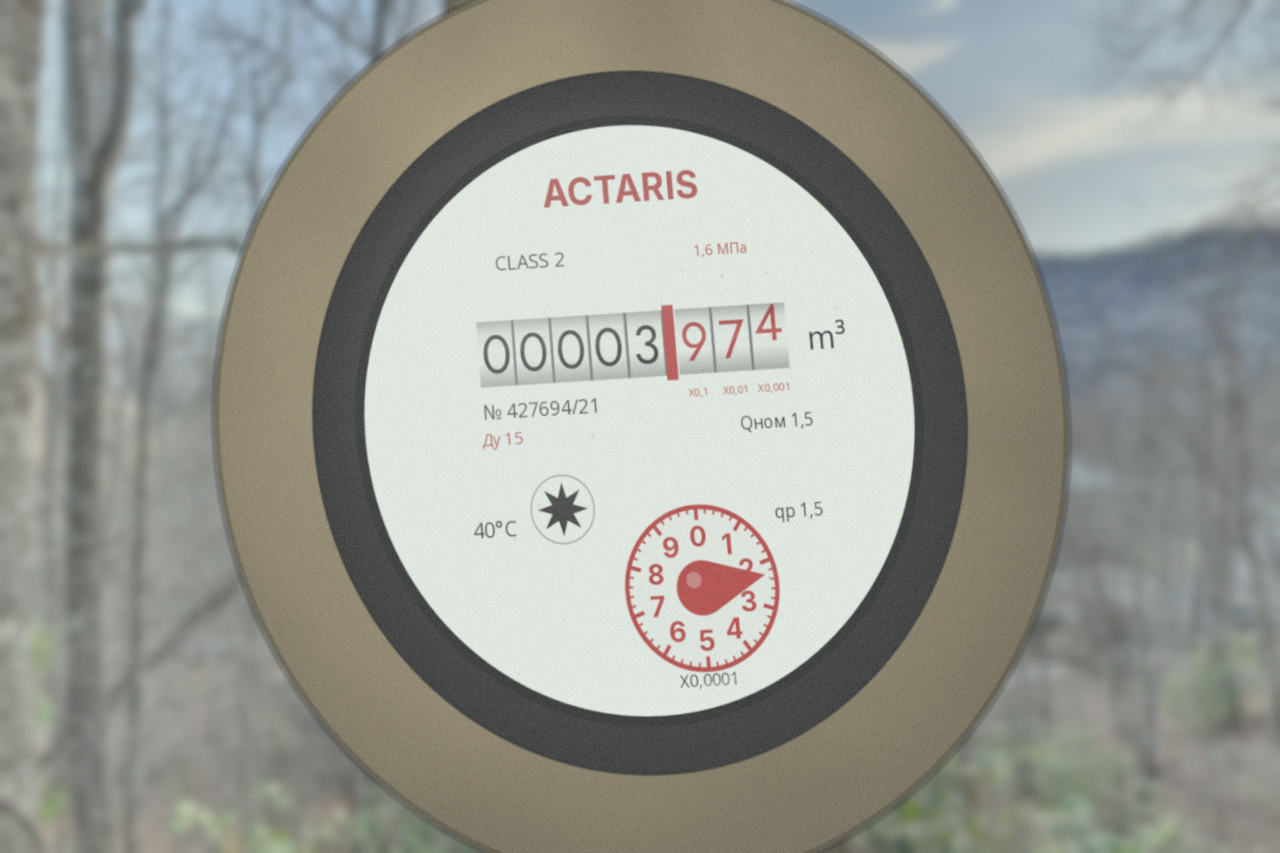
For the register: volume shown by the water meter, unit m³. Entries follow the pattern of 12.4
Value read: 3.9742
